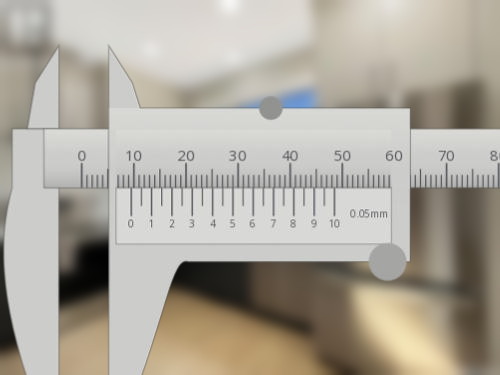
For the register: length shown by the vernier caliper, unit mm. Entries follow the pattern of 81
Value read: 9.5
